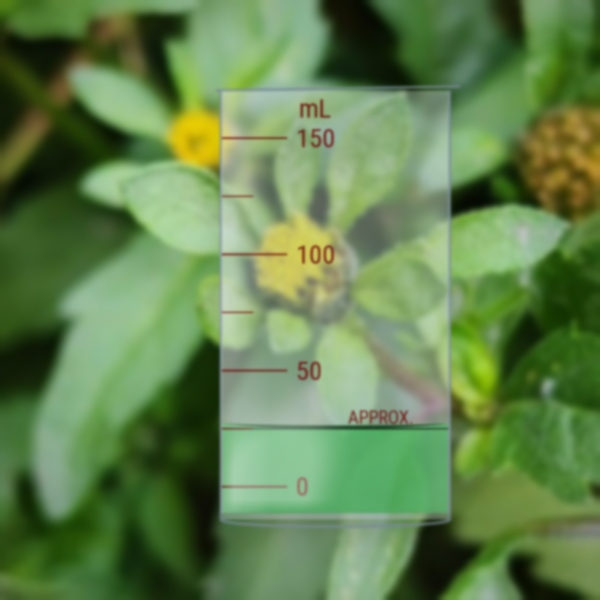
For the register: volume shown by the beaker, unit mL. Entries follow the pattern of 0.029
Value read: 25
